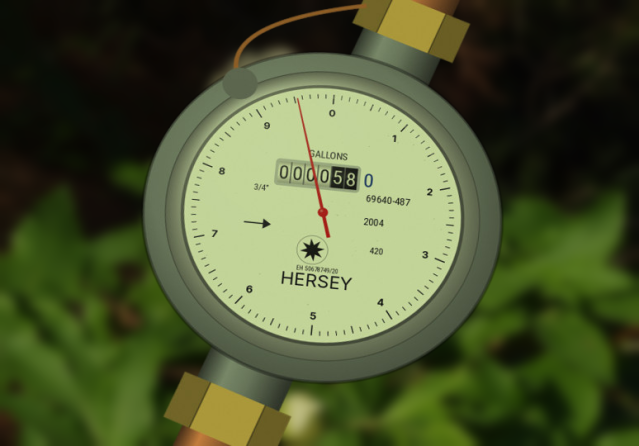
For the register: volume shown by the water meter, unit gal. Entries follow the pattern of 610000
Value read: 579.5
